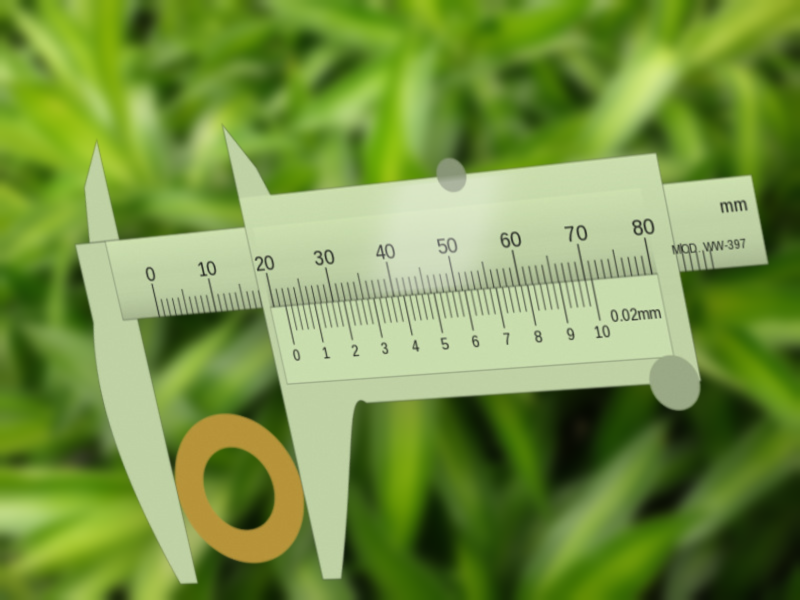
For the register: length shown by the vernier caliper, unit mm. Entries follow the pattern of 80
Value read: 22.0
